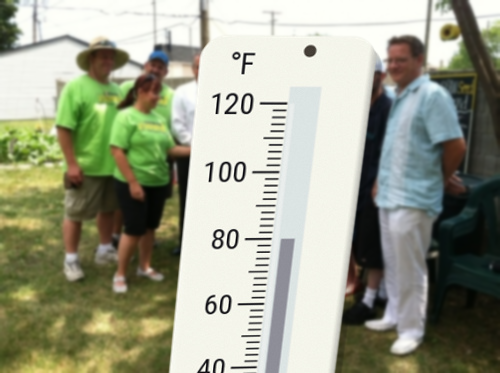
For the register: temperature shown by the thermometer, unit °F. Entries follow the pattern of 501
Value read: 80
